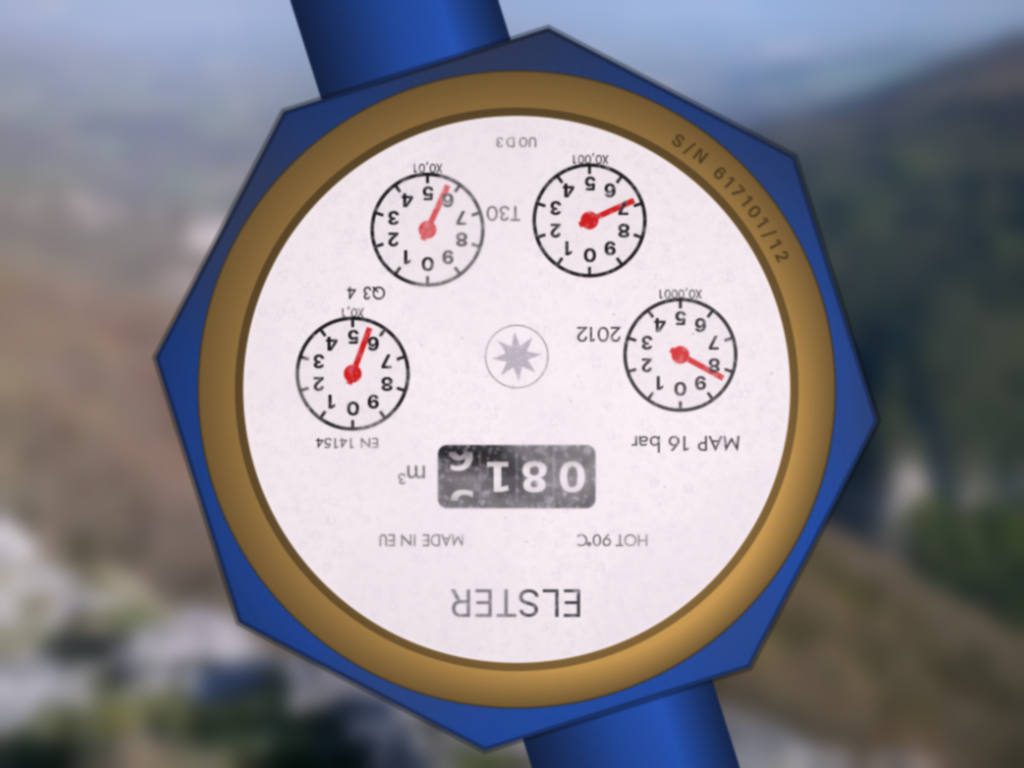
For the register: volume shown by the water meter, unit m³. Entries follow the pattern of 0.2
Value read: 815.5568
